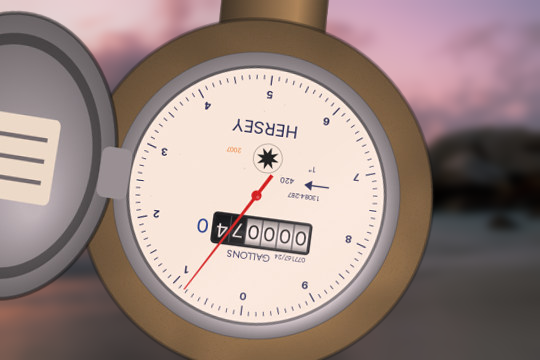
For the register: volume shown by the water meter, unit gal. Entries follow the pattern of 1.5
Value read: 740.8
